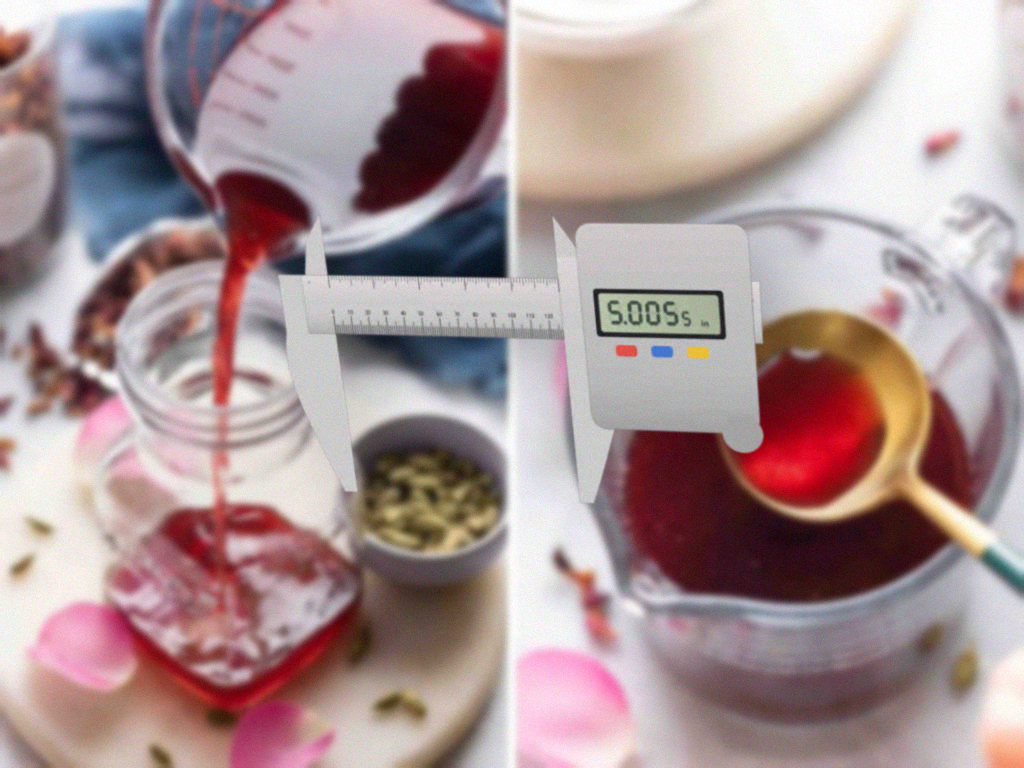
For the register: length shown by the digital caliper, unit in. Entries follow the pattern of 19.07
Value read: 5.0055
